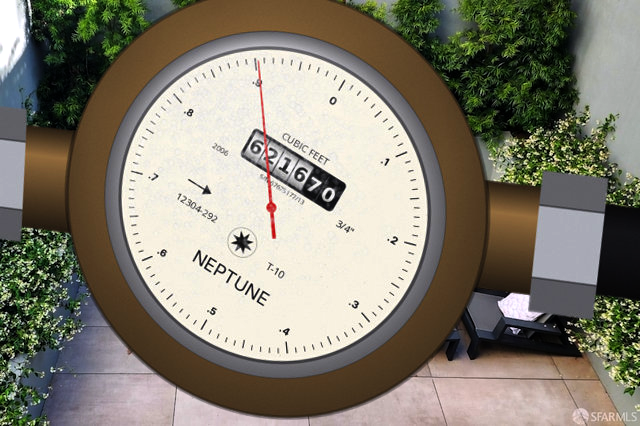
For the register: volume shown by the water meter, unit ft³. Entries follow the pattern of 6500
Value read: 621669.90
